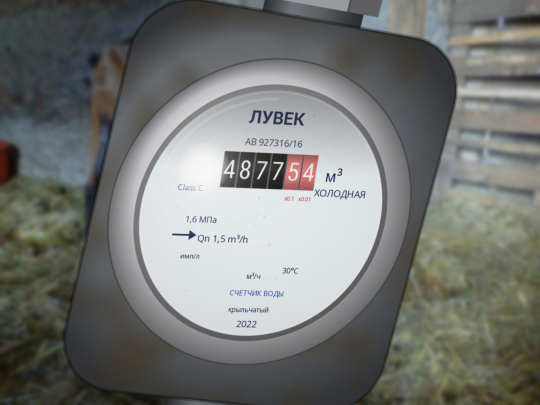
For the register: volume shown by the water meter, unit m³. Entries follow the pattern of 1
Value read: 4877.54
